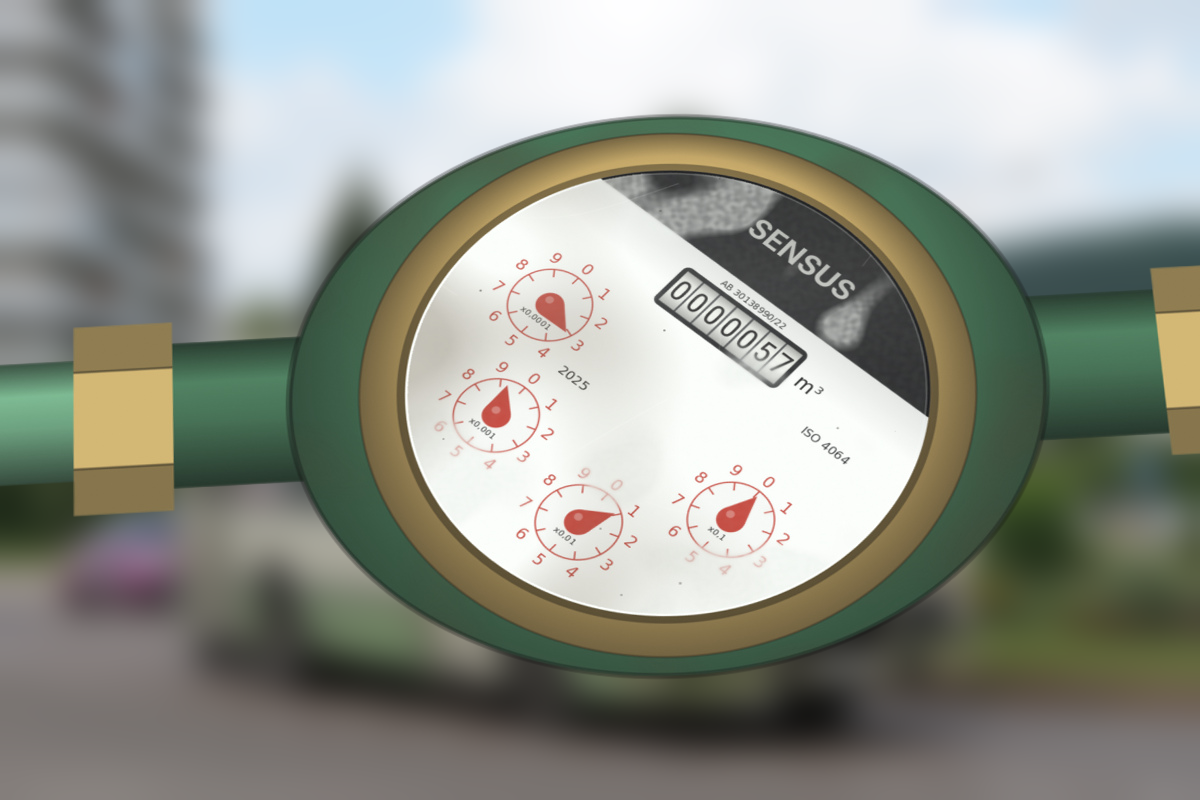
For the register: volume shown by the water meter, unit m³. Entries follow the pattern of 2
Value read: 57.0093
